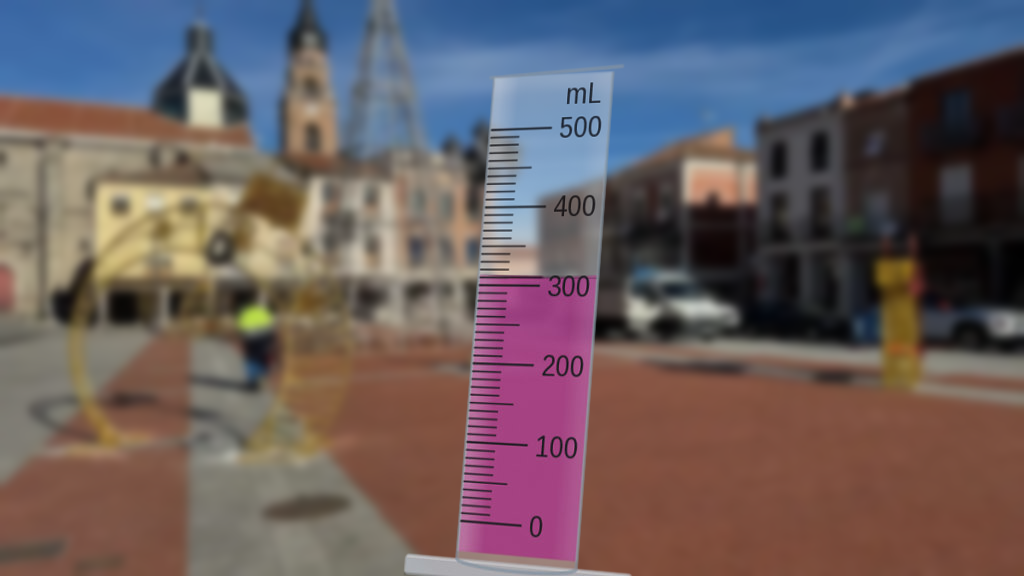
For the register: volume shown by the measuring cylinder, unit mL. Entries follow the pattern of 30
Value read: 310
